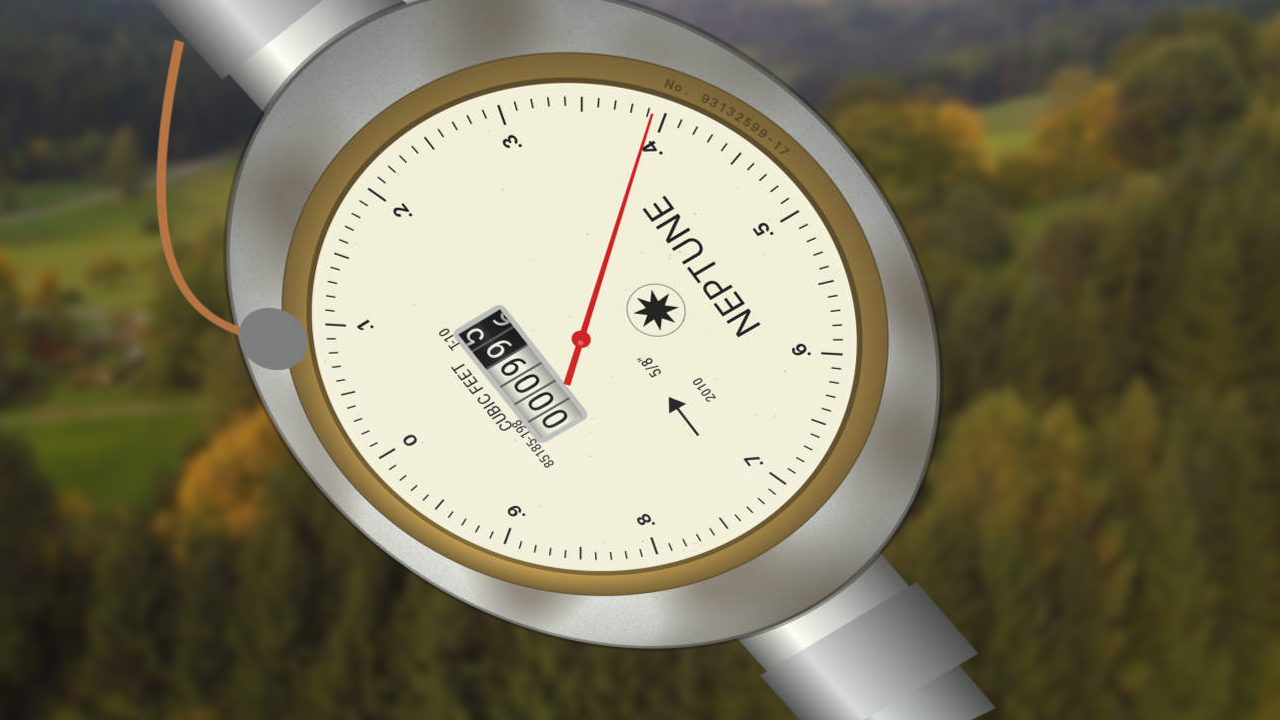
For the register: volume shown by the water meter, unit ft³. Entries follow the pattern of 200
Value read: 995.39
